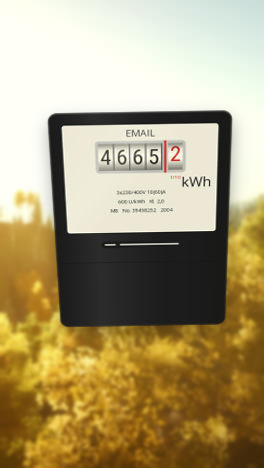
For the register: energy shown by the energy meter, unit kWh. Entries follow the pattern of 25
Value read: 4665.2
